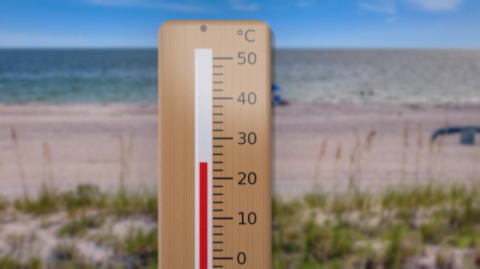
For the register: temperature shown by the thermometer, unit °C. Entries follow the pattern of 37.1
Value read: 24
